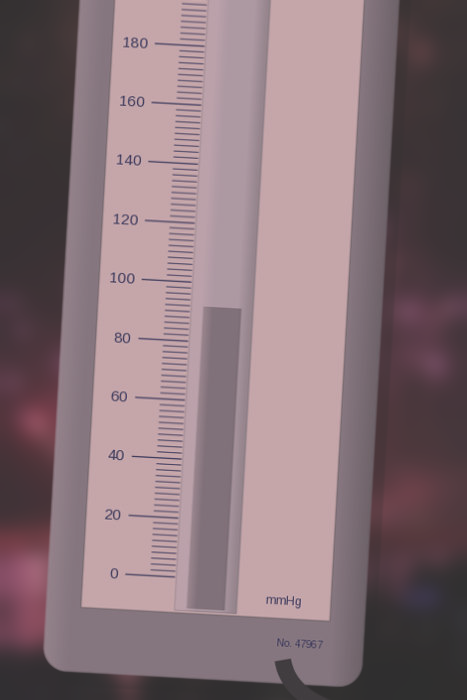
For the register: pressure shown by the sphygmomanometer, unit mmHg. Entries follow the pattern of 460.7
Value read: 92
